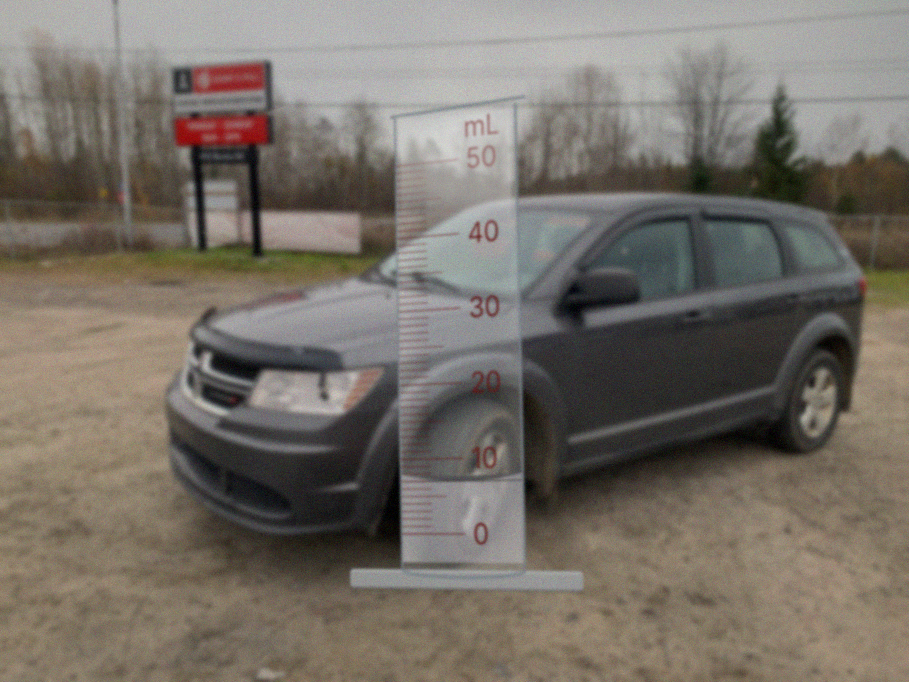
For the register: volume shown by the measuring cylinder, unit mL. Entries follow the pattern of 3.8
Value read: 7
